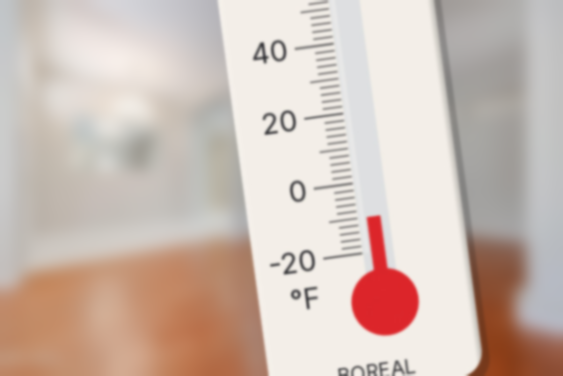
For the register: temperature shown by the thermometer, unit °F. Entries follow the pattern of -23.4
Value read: -10
